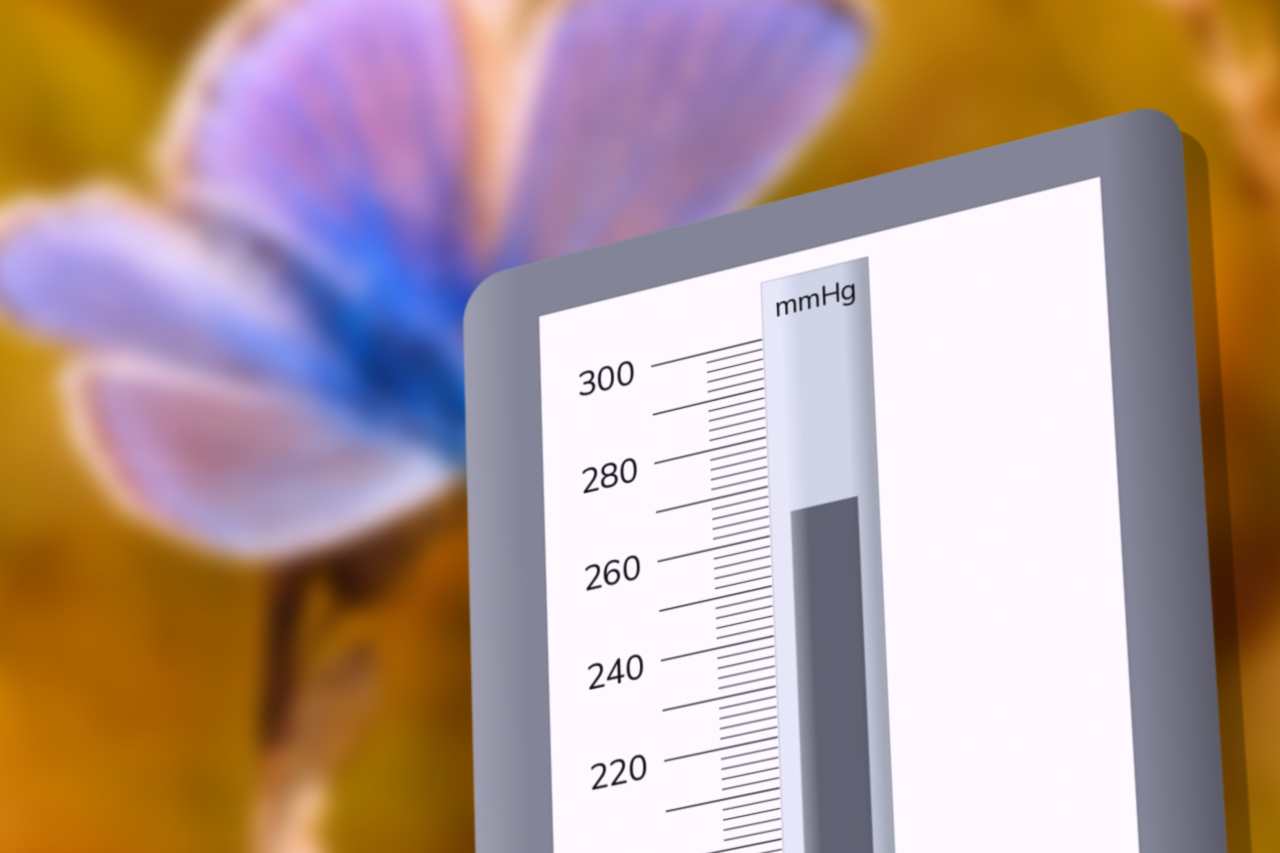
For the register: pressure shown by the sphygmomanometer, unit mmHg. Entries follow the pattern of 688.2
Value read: 264
